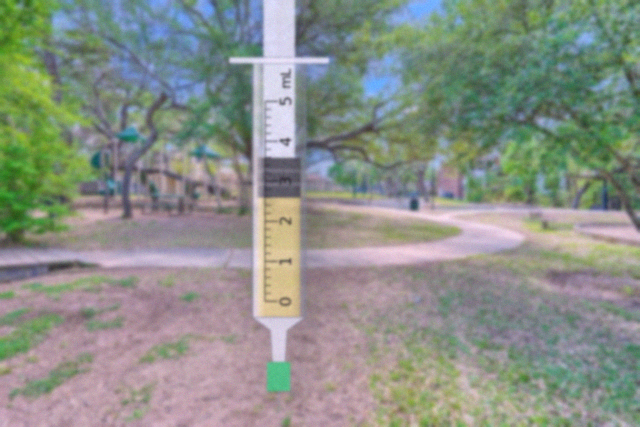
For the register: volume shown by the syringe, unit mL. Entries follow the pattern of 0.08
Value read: 2.6
